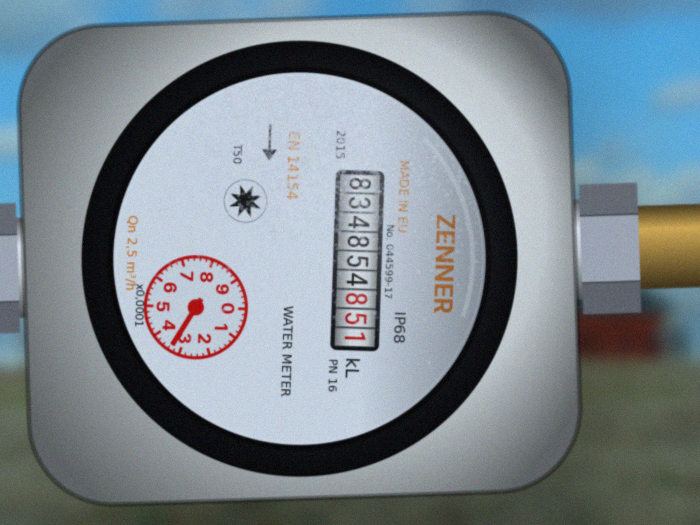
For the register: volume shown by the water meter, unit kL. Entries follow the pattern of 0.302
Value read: 834854.8513
